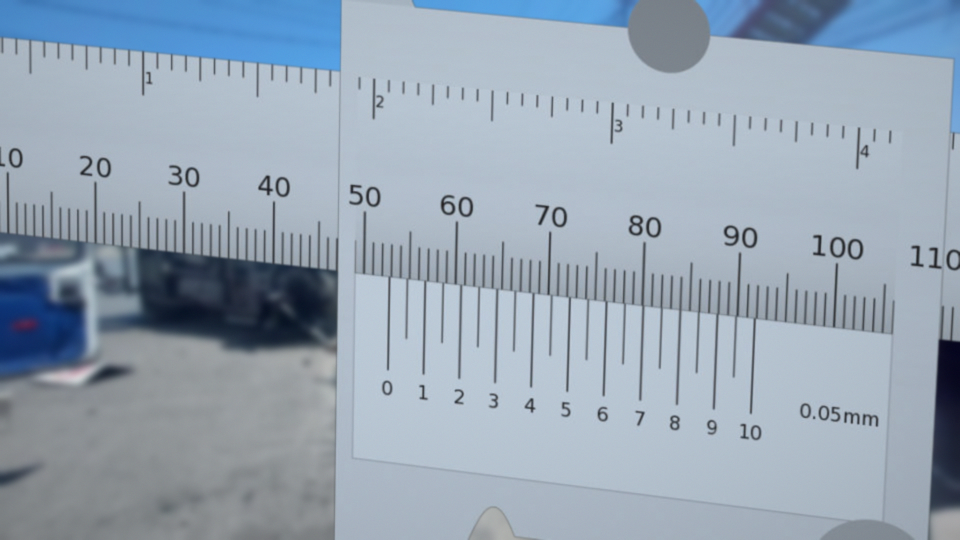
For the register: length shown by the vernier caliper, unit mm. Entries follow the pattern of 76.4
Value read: 52.8
